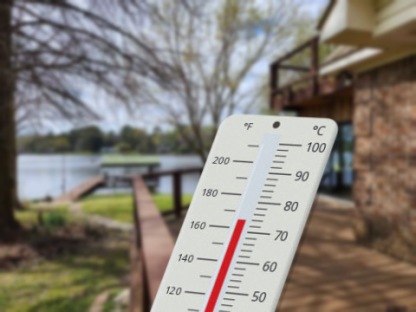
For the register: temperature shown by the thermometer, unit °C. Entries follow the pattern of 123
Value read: 74
